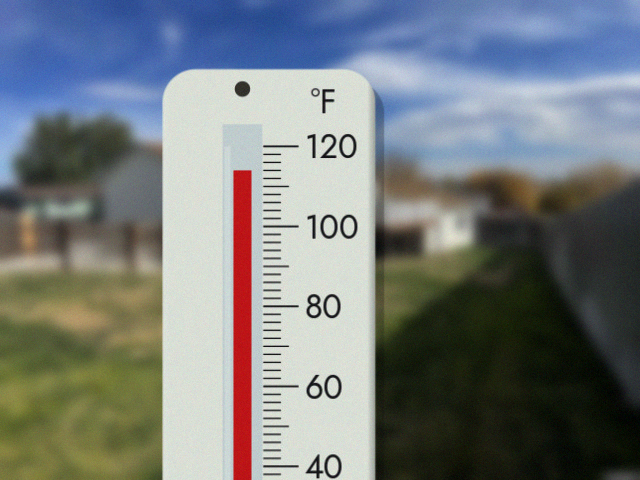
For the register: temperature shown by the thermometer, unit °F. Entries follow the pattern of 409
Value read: 114
